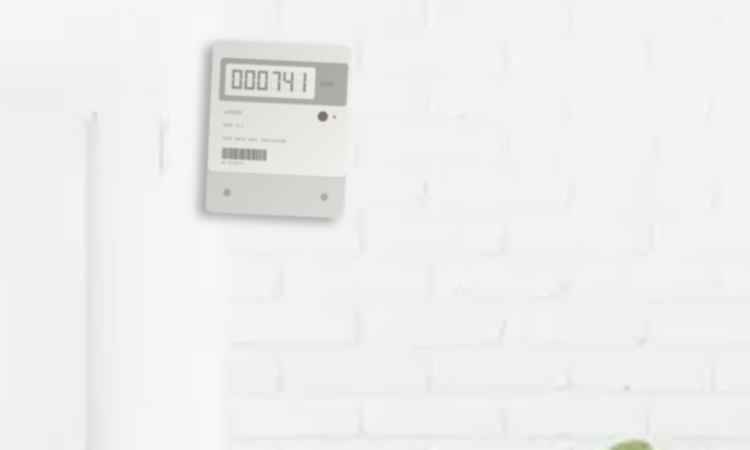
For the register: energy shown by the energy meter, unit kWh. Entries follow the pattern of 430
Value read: 741
